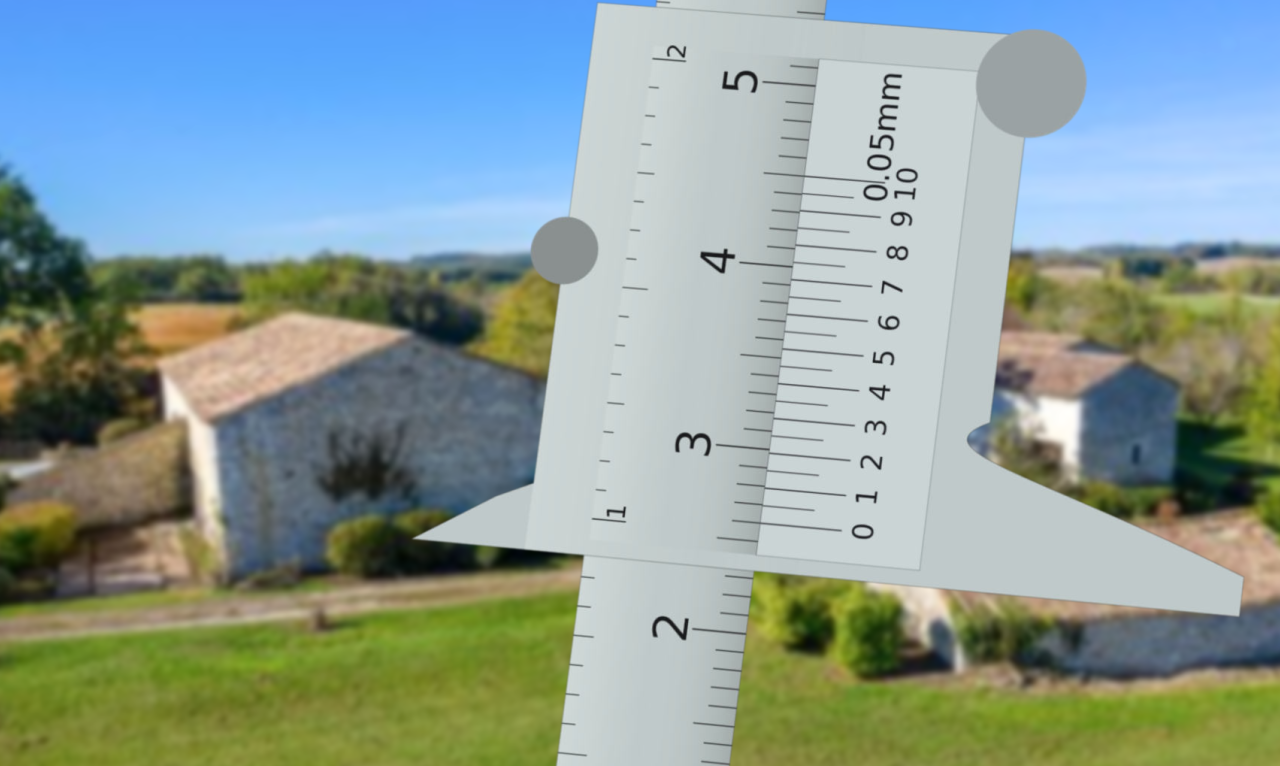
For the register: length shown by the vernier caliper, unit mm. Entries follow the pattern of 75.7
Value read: 26.0
